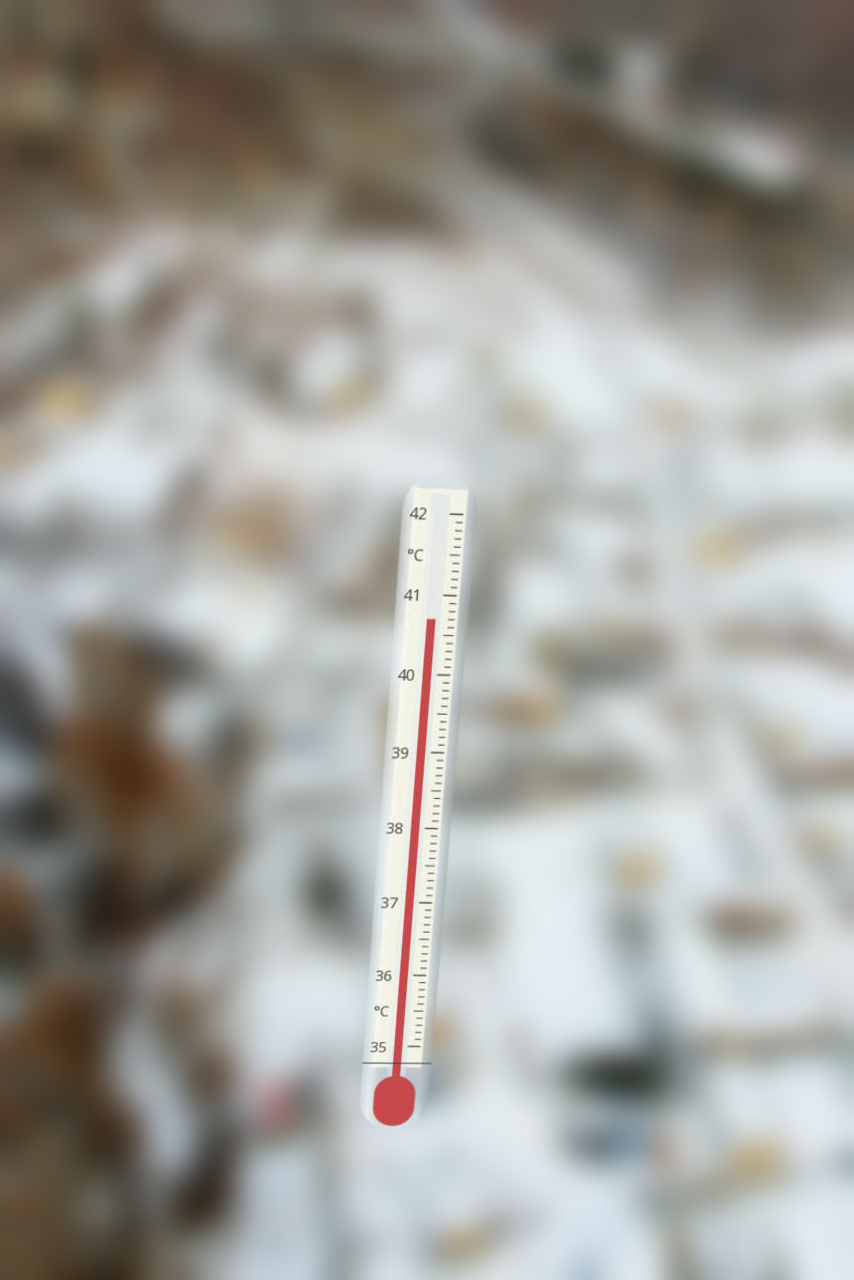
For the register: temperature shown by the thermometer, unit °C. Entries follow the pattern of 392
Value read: 40.7
